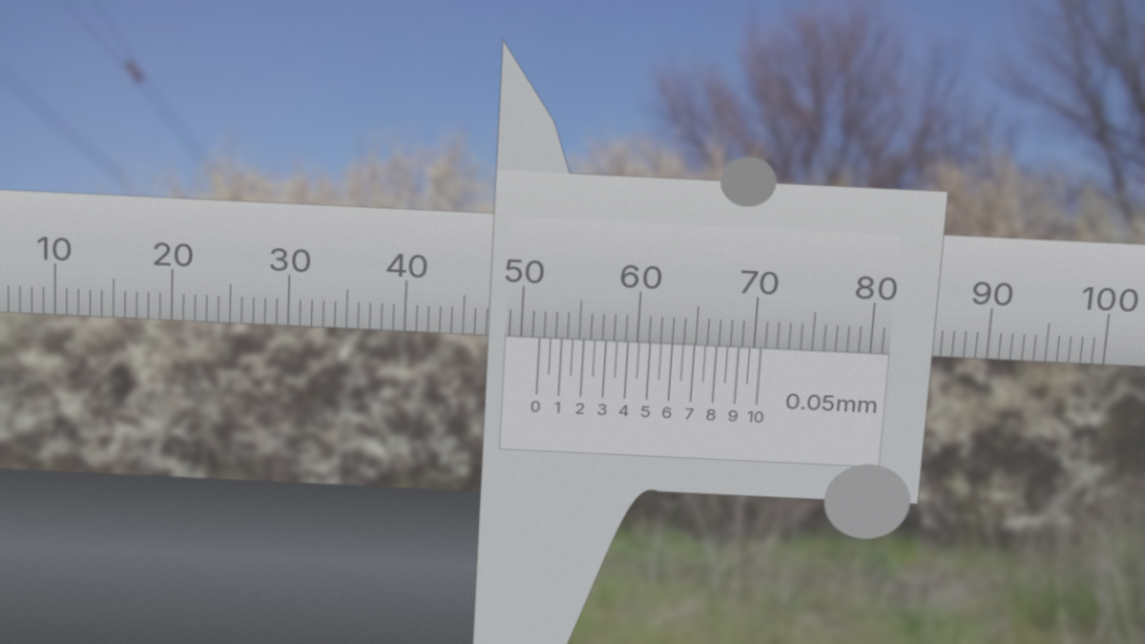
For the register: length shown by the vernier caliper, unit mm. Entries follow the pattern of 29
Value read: 51.6
